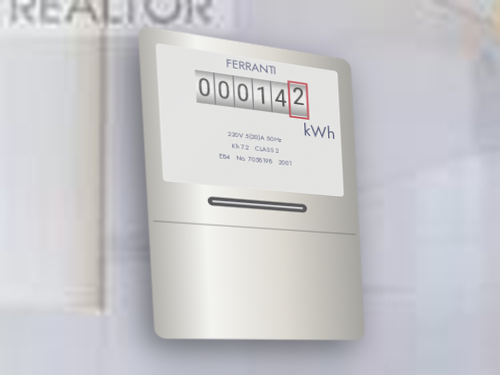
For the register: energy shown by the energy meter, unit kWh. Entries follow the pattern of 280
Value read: 14.2
